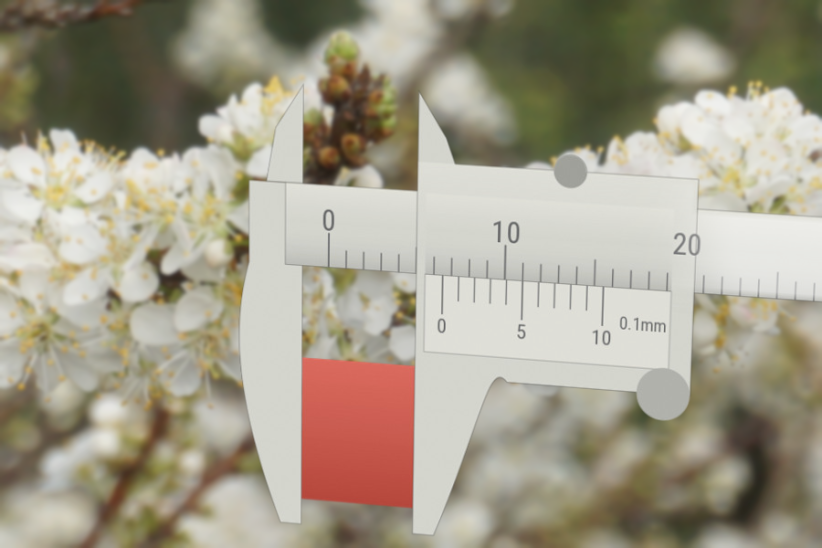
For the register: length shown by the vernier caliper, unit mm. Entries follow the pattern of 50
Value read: 6.5
